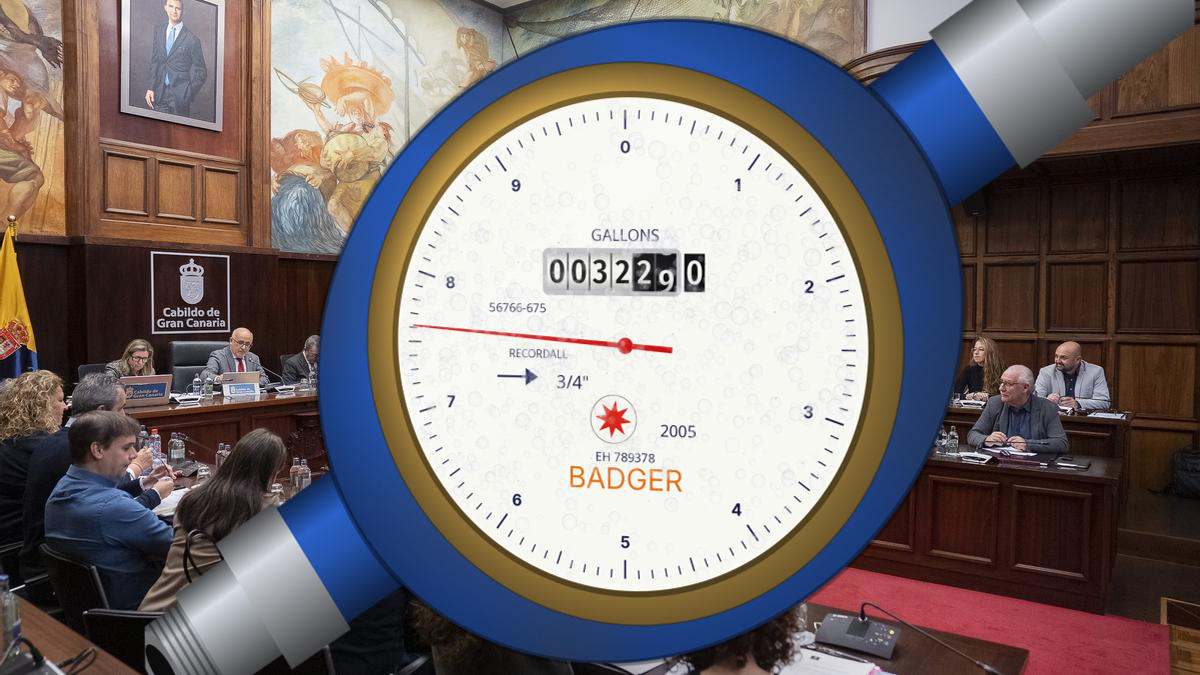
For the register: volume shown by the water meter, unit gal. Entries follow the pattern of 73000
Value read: 32287.6
